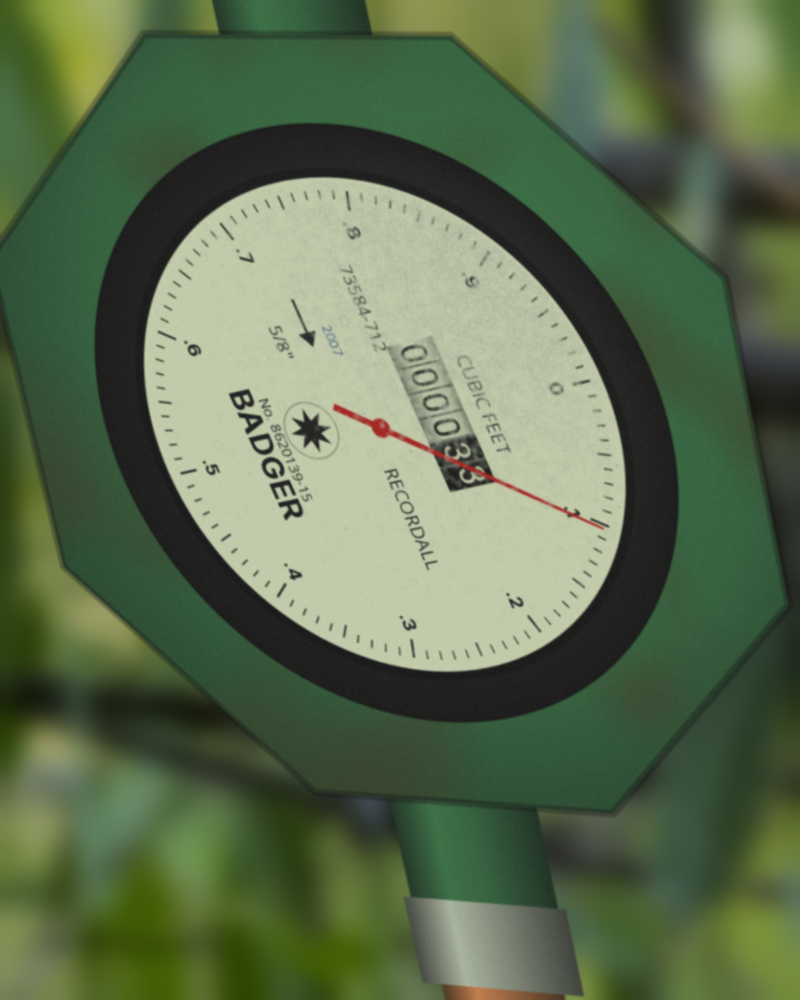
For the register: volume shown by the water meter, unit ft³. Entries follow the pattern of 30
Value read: 33.10
